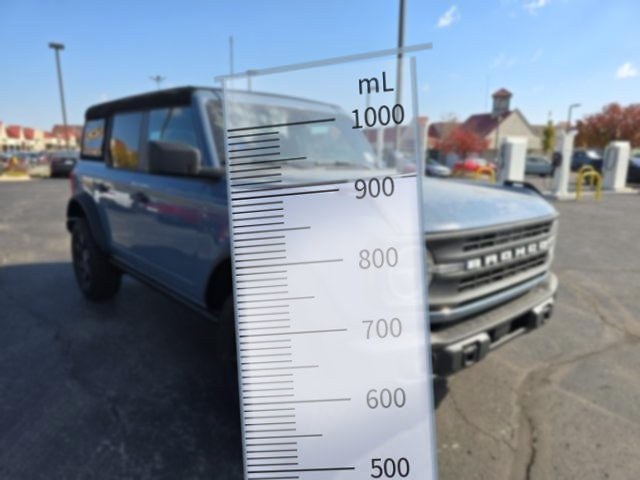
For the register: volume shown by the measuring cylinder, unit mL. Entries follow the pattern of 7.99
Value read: 910
